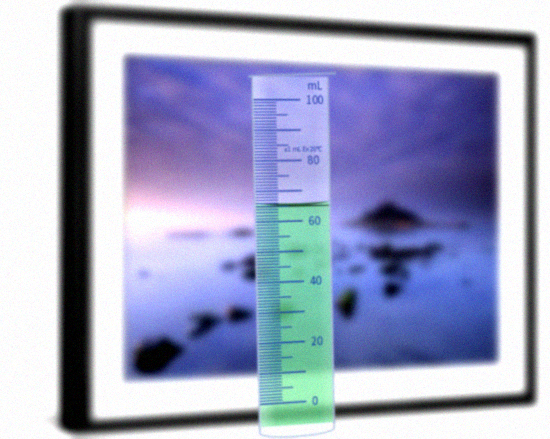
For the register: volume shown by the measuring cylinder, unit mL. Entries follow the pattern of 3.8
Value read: 65
